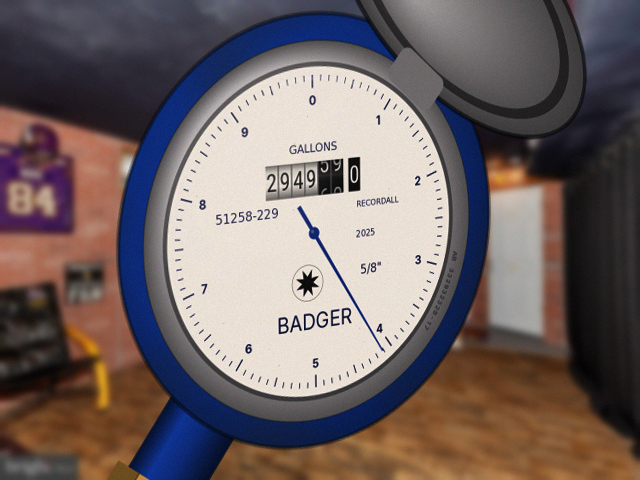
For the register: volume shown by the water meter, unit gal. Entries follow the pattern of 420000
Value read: 2949594.1
